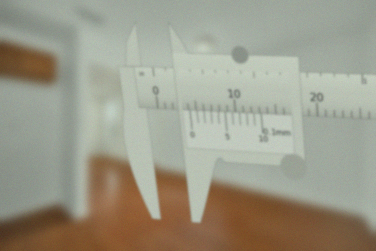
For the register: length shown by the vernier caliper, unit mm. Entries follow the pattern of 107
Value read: 4.2
